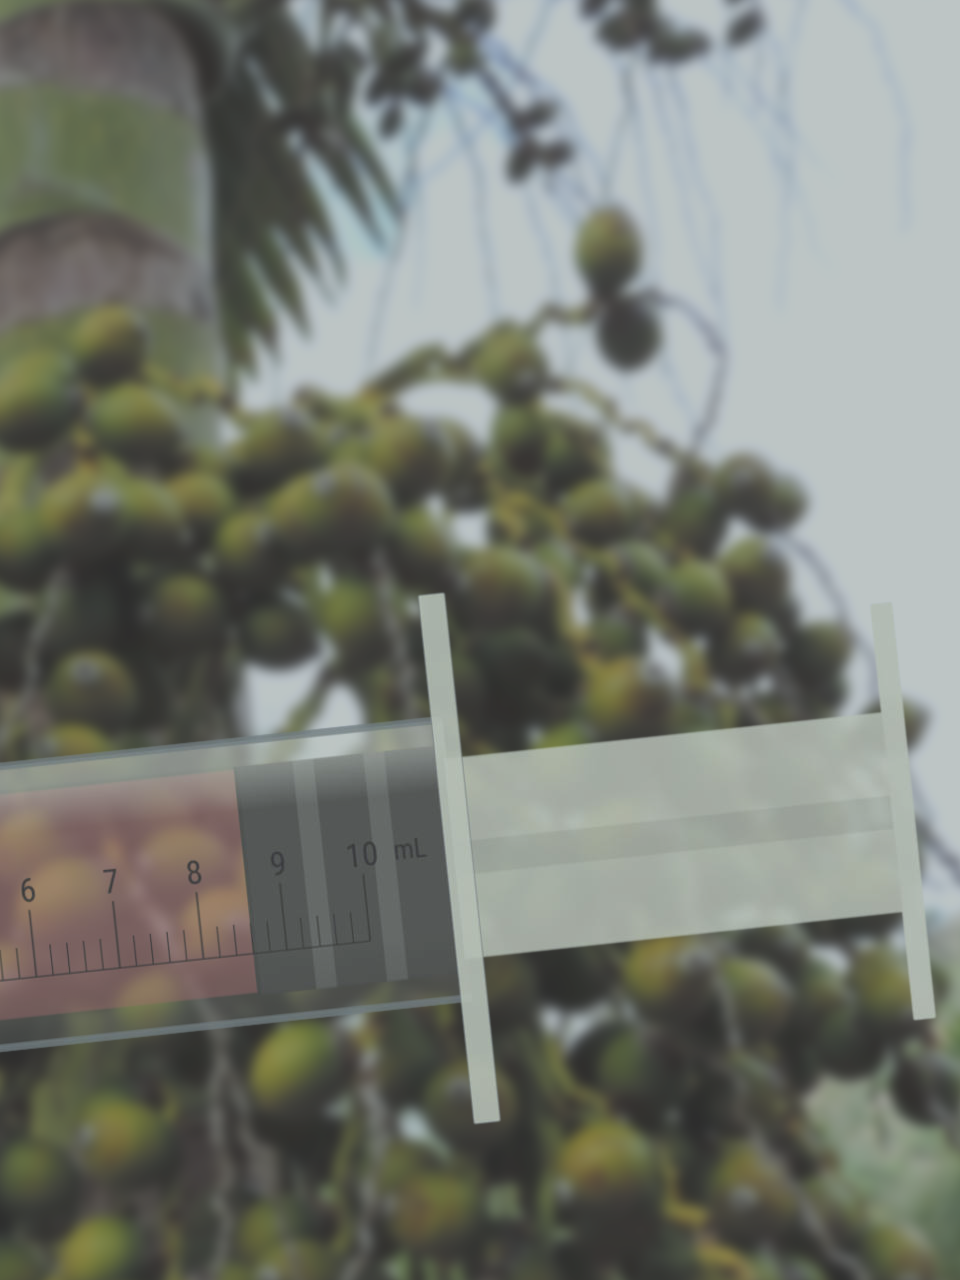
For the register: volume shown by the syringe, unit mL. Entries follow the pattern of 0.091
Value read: 8.6
